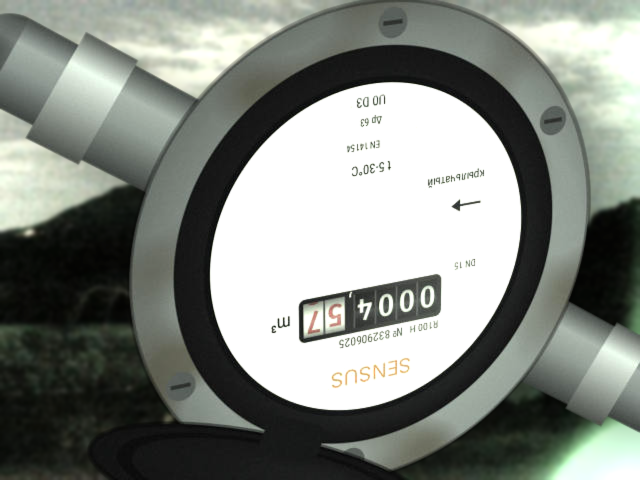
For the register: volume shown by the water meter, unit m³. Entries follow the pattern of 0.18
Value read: 4.57
